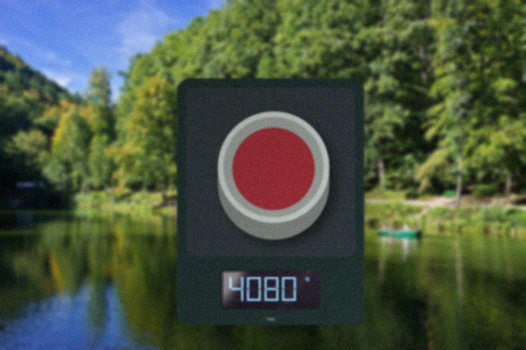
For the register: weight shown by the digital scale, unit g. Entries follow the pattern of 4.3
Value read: 4080
